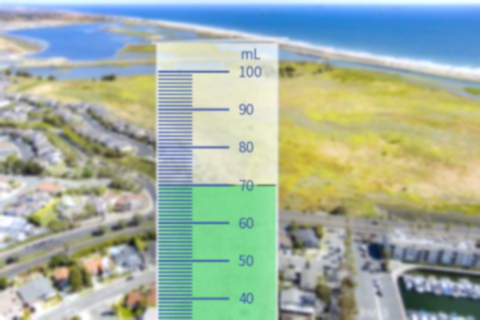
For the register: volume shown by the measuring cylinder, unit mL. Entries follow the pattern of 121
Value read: 70
